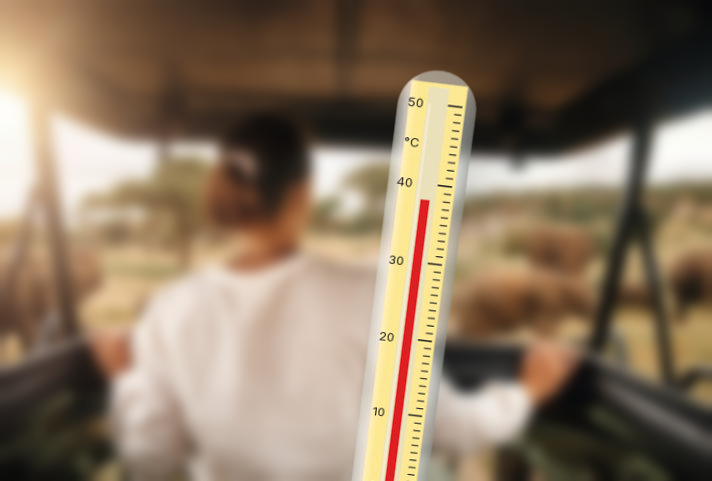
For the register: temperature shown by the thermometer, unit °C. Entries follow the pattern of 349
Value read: 38
